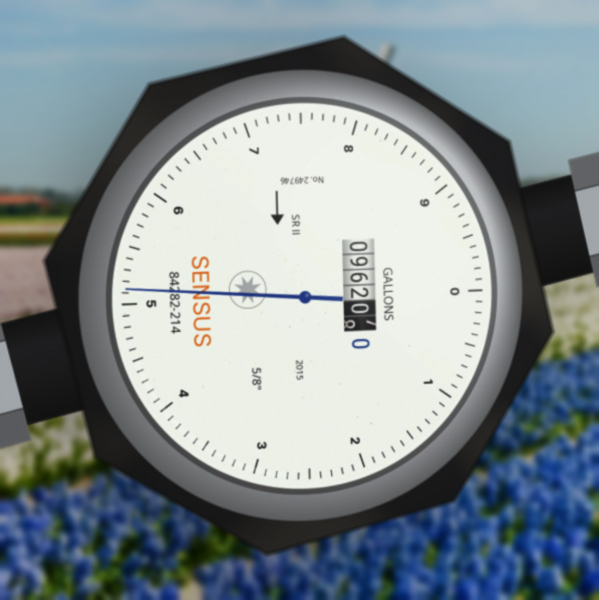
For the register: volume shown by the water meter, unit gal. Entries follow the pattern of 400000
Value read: 962075.1
